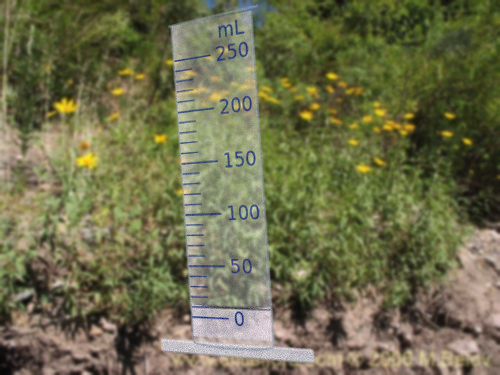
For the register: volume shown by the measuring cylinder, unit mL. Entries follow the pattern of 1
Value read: 10
